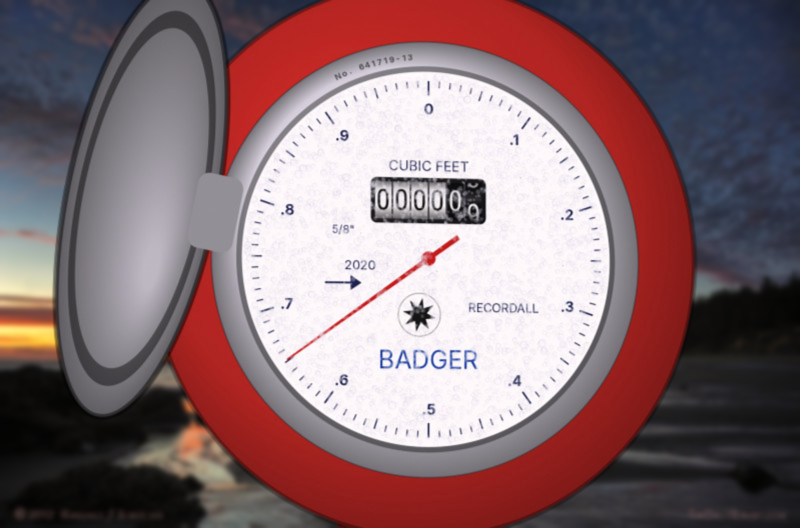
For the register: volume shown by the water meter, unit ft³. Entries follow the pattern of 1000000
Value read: 8.65
